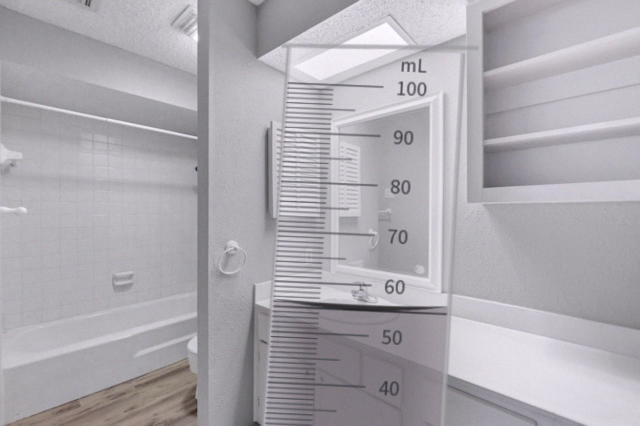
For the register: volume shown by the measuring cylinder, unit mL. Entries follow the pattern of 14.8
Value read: 55
